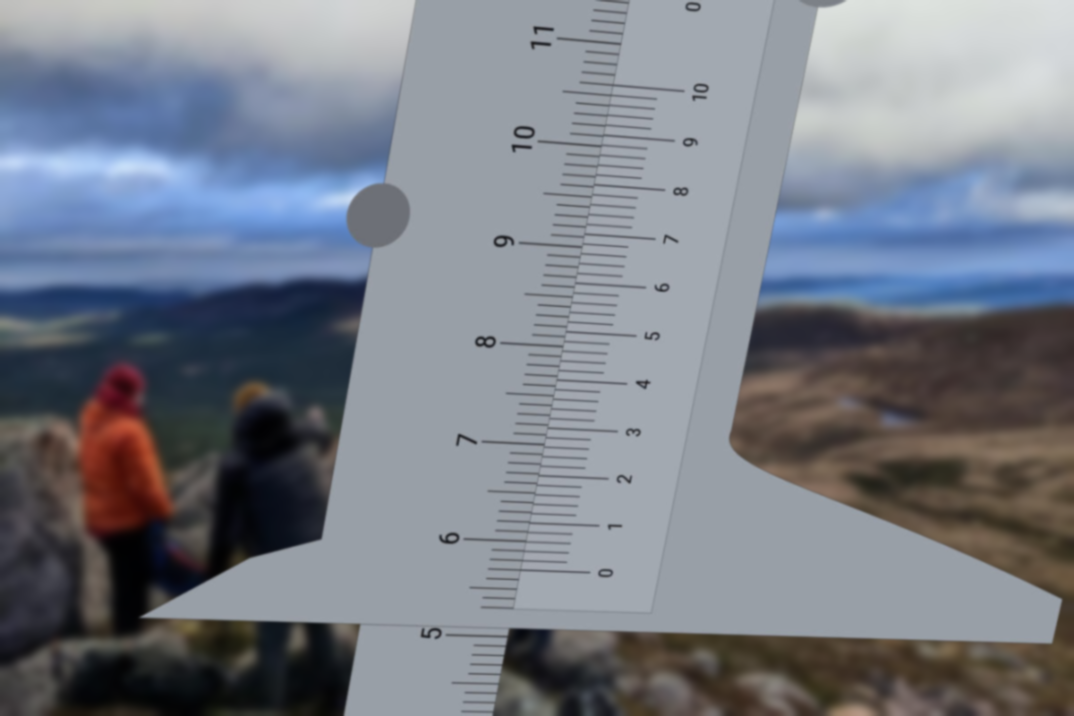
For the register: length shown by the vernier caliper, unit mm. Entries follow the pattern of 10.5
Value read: 57.0
